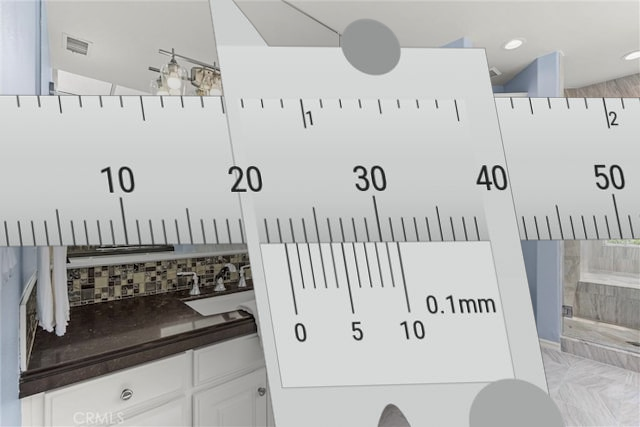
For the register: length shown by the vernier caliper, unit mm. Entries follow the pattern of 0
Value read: 22.3
